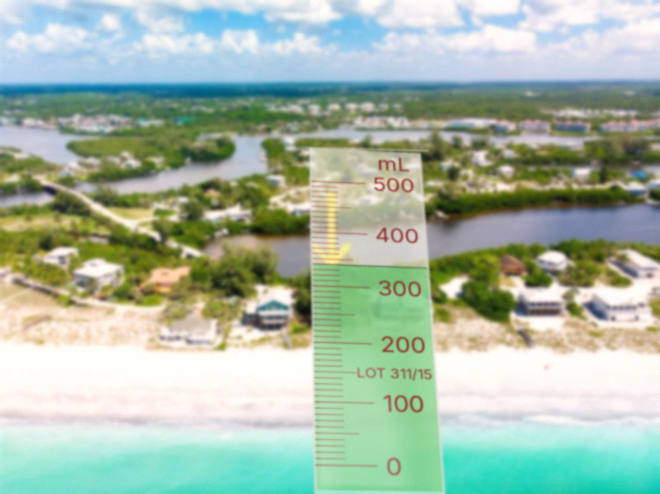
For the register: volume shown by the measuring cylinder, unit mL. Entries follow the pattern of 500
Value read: 340
